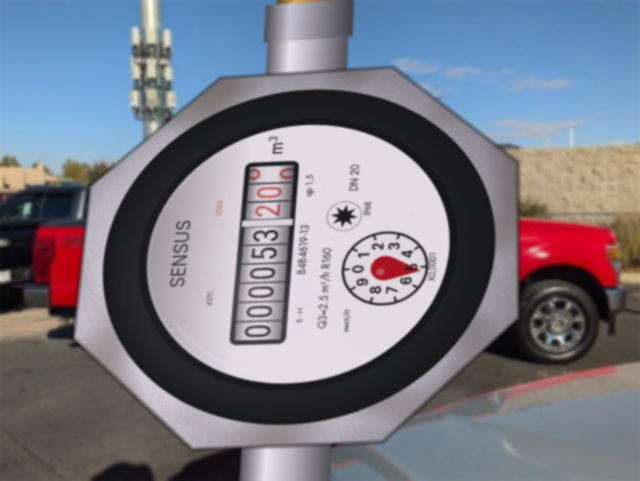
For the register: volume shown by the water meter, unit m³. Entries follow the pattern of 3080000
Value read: 53.2085
